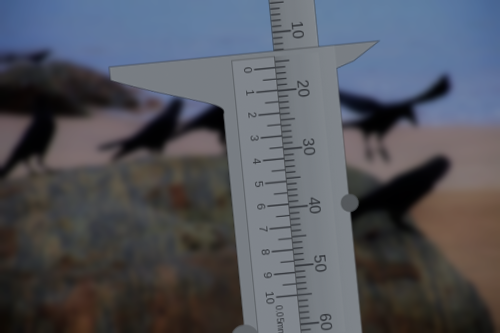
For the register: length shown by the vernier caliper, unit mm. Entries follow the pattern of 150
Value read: 16.0
